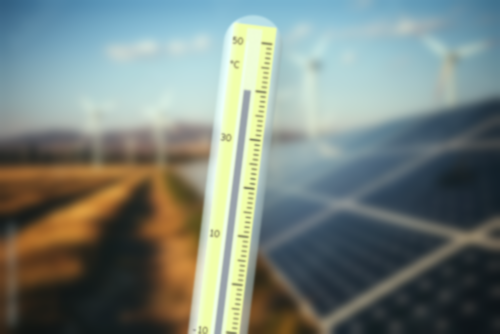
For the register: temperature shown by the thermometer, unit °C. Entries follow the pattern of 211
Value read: 40
